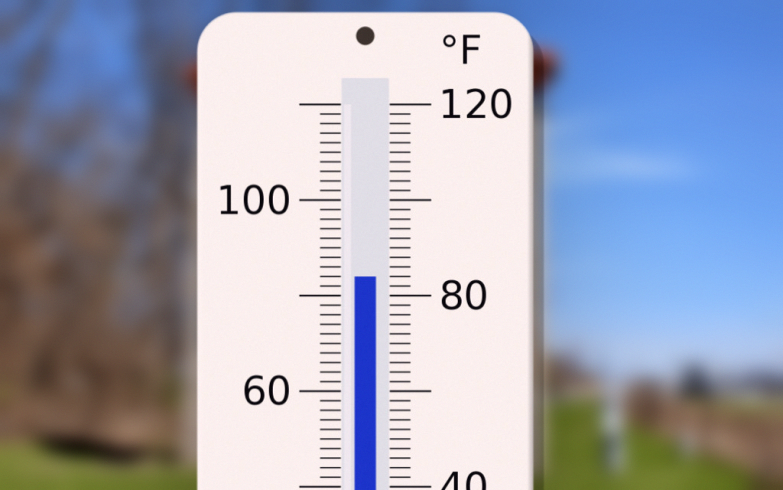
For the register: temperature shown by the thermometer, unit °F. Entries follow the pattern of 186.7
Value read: 84
